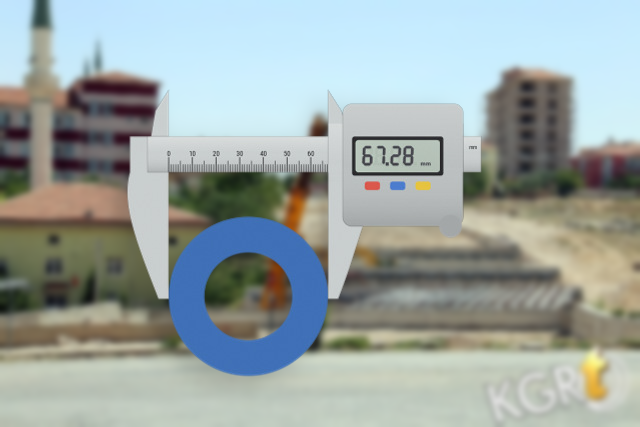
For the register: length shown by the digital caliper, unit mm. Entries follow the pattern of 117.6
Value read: 67.28
